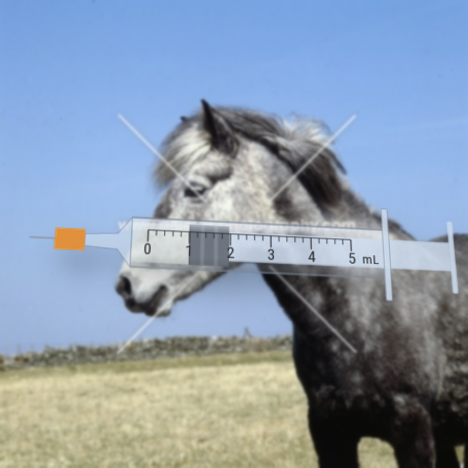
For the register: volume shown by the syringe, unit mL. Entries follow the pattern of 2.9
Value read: 1
